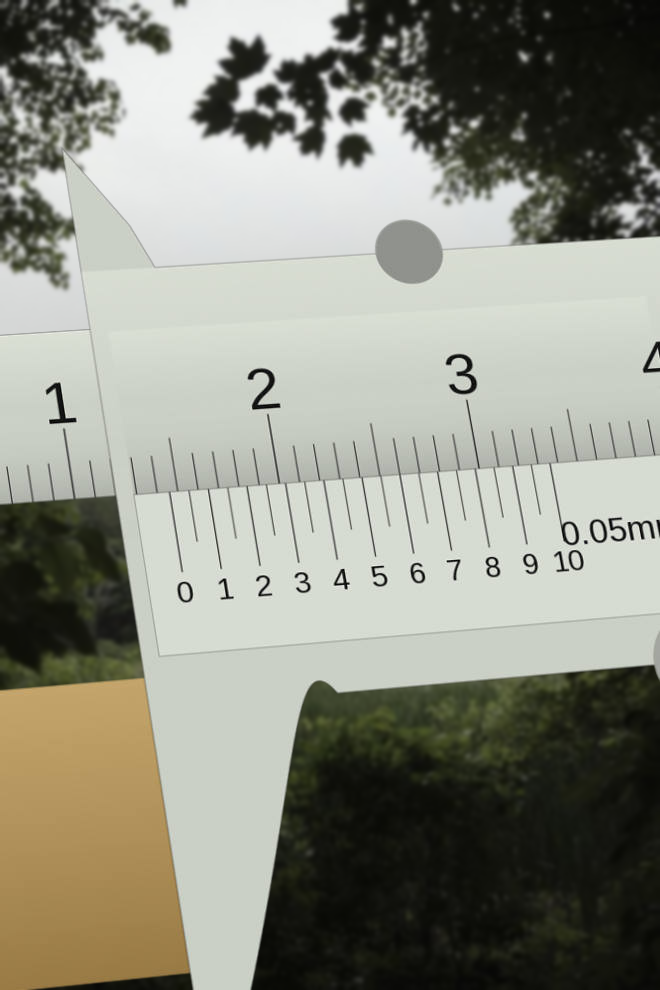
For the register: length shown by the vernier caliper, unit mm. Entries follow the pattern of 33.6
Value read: 14.6
